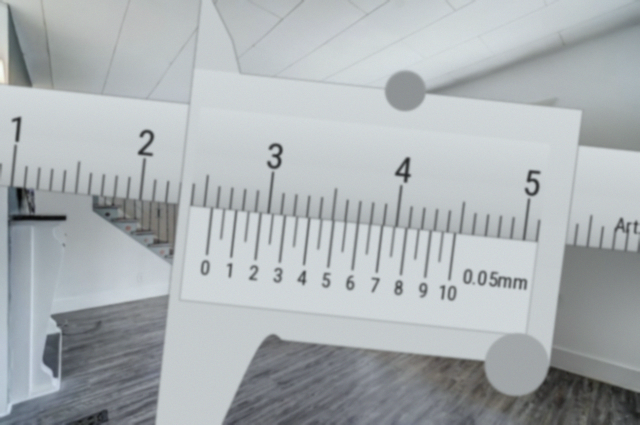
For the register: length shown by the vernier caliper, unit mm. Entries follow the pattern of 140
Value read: 25.6
